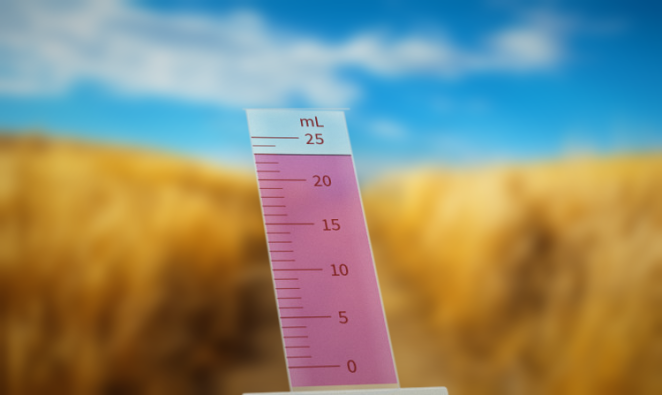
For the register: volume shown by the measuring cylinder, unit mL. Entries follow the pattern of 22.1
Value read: 23
